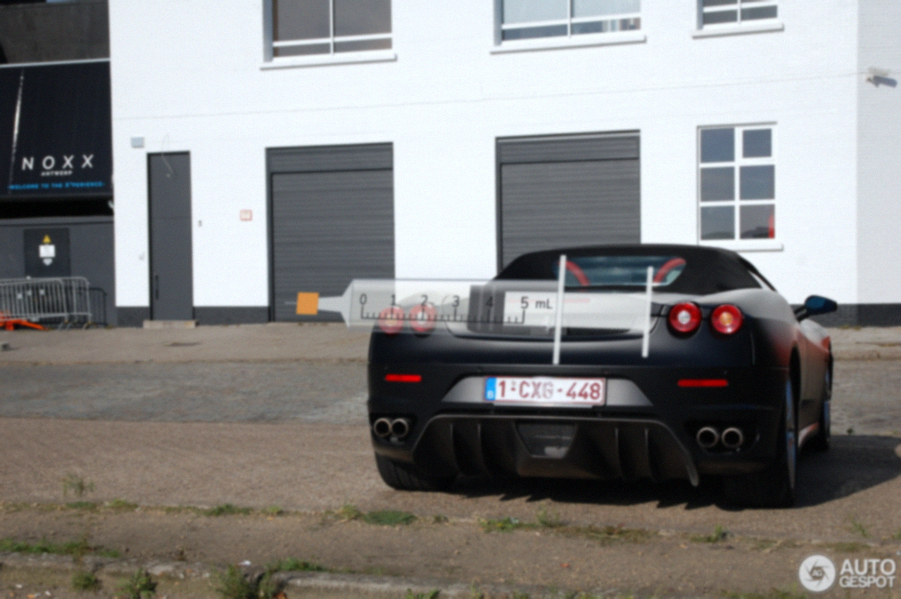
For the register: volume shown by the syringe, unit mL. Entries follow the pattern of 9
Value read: 3.4
